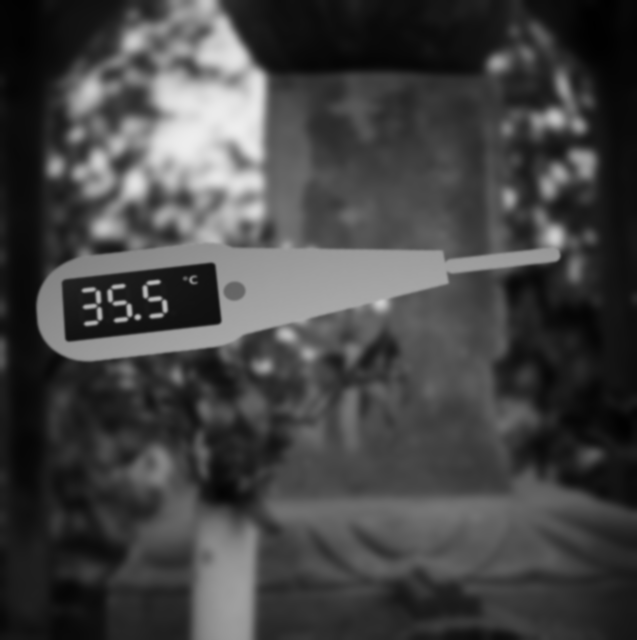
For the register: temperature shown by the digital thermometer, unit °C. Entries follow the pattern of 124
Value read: 35.5
